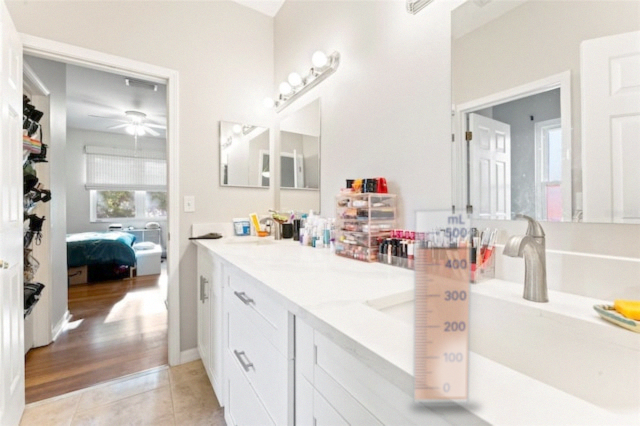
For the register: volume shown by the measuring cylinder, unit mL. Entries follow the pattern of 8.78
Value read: 450
